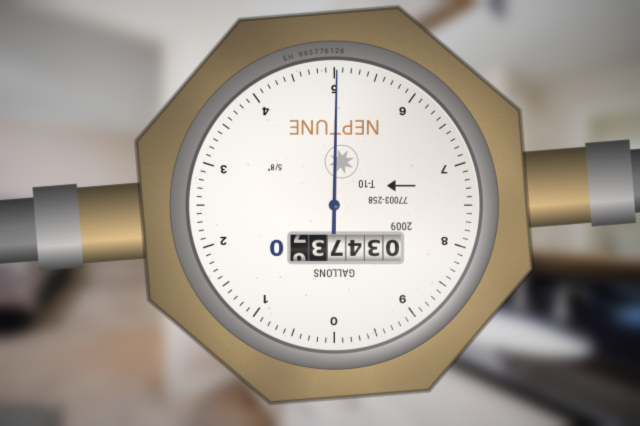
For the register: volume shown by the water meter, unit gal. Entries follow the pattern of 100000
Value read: 347365.0
